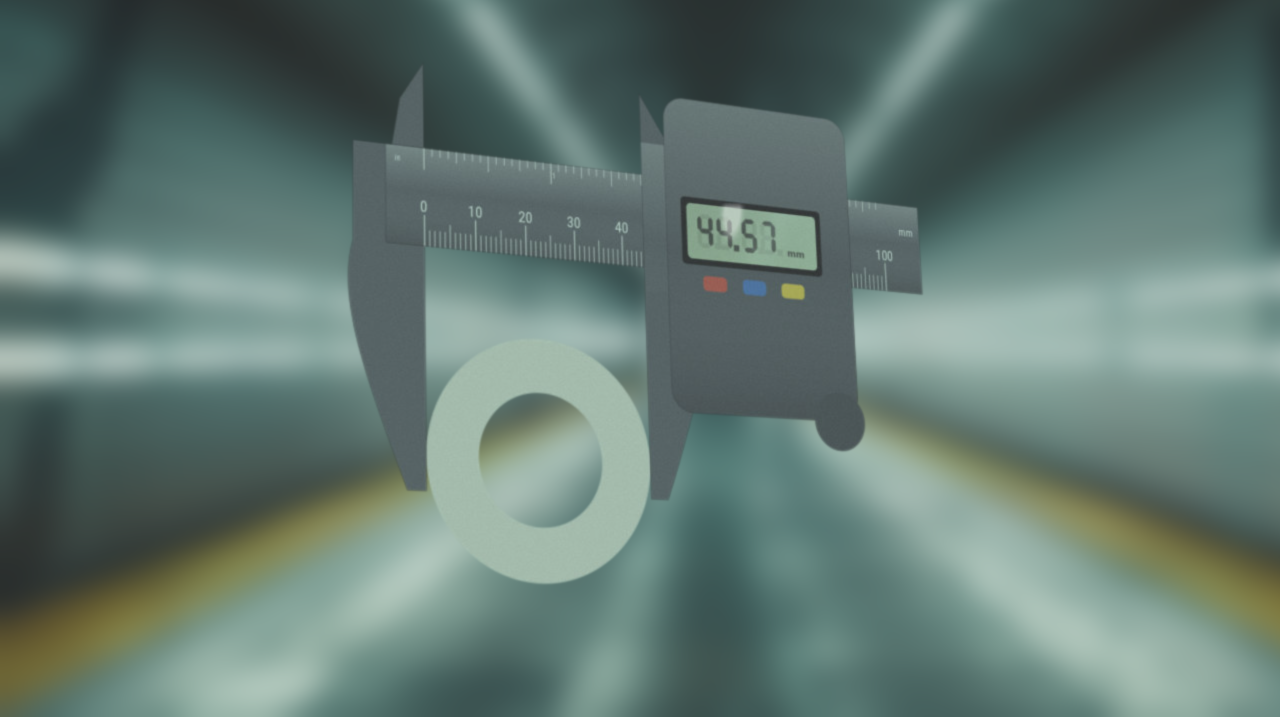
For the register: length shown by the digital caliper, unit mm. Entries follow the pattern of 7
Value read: 44.57
